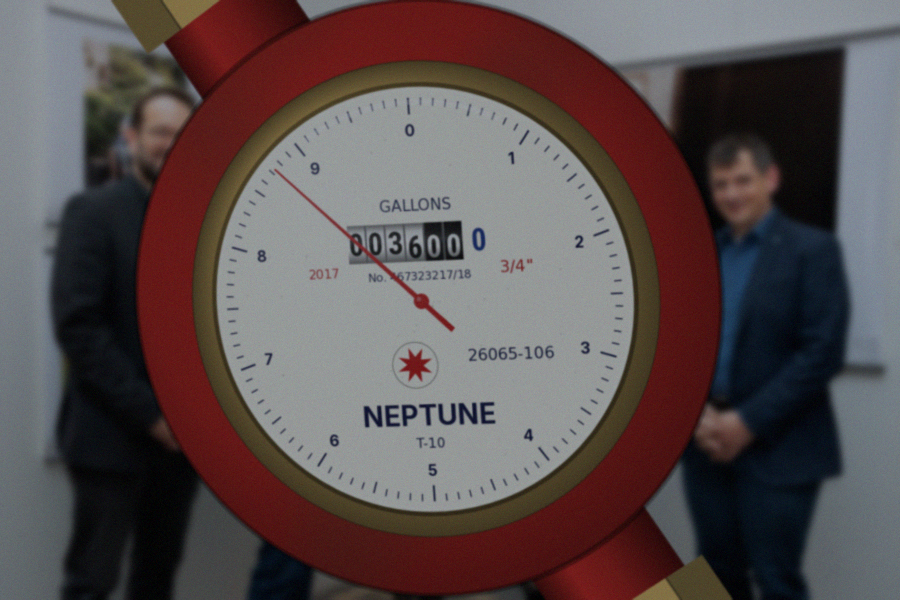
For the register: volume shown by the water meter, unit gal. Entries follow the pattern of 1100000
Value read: 35998.7
